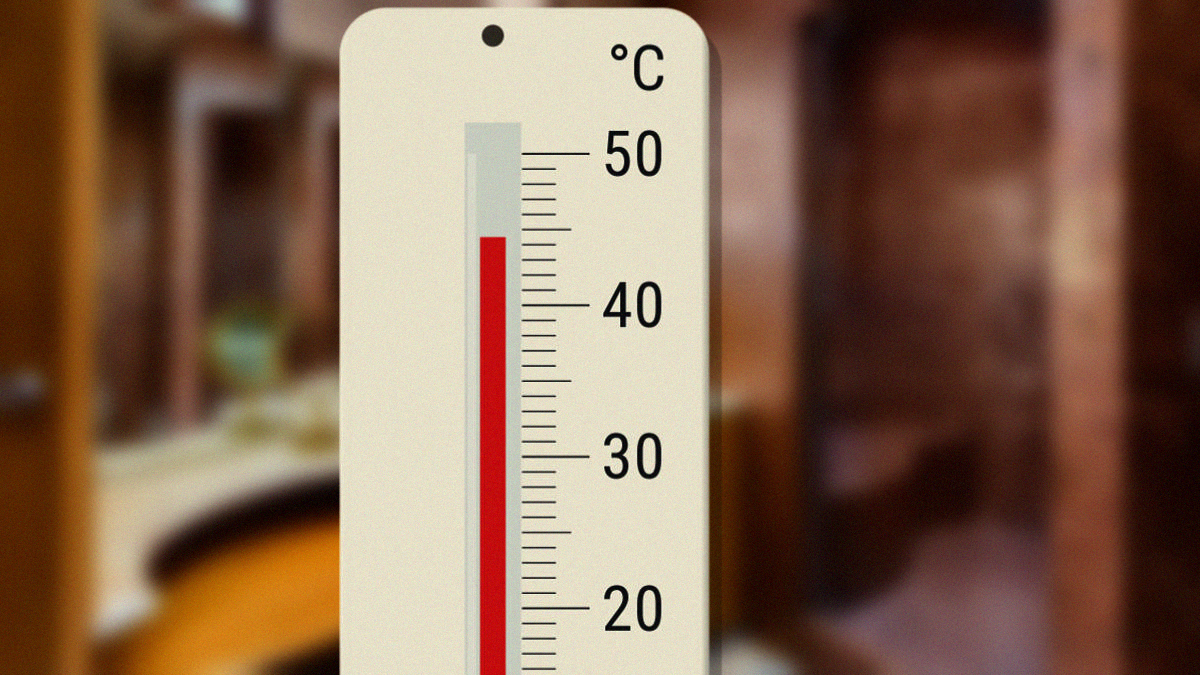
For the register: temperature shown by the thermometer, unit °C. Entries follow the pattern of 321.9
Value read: 44.5
